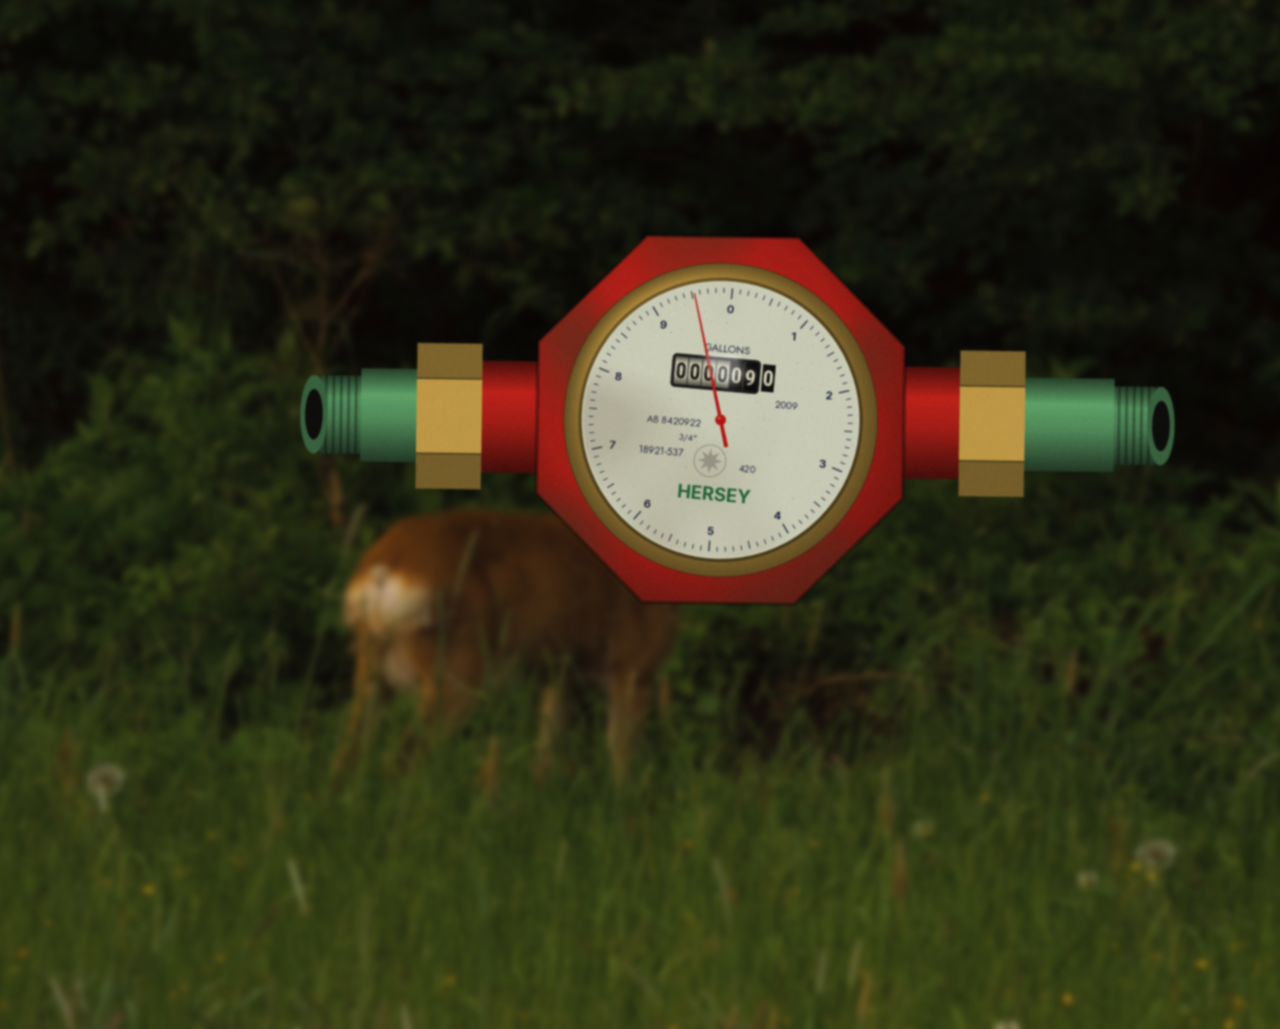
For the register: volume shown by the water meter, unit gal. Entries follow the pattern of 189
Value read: 89.5
